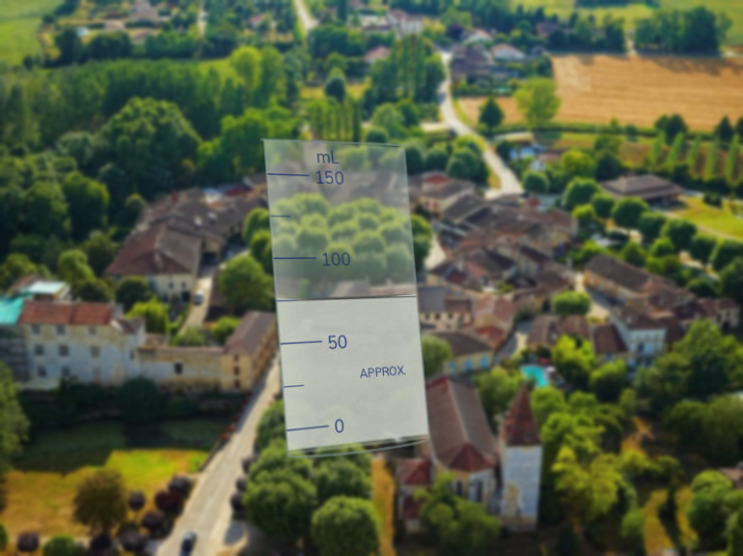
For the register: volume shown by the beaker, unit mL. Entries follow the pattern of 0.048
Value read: 75
